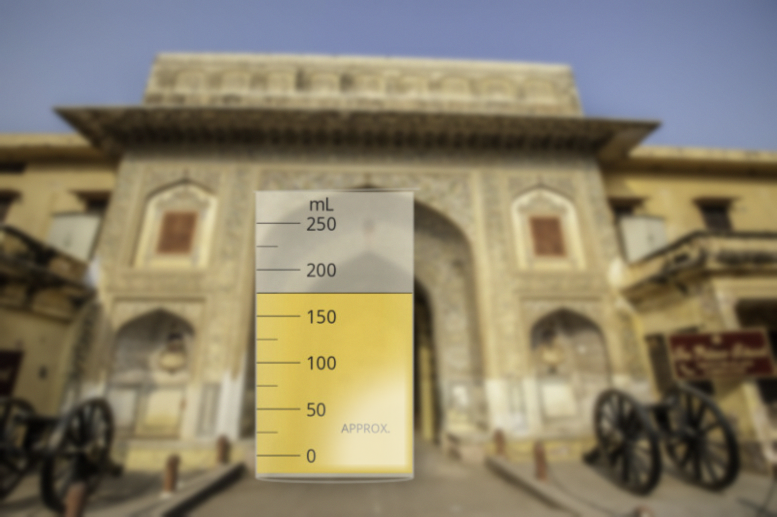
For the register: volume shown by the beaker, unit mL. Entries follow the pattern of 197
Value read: 175
